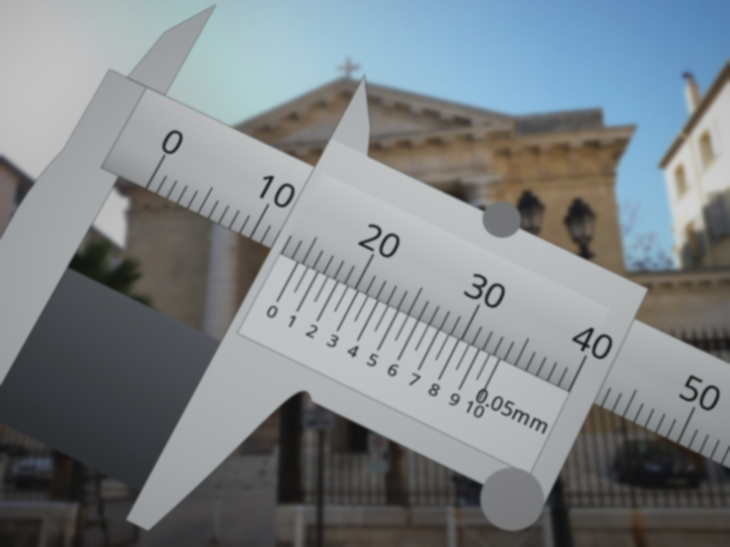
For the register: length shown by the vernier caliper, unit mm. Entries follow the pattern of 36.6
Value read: 14.6
